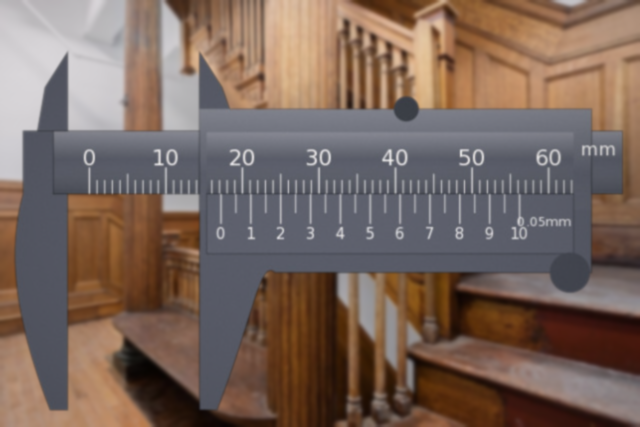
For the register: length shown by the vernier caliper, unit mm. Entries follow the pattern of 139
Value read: 17.2
